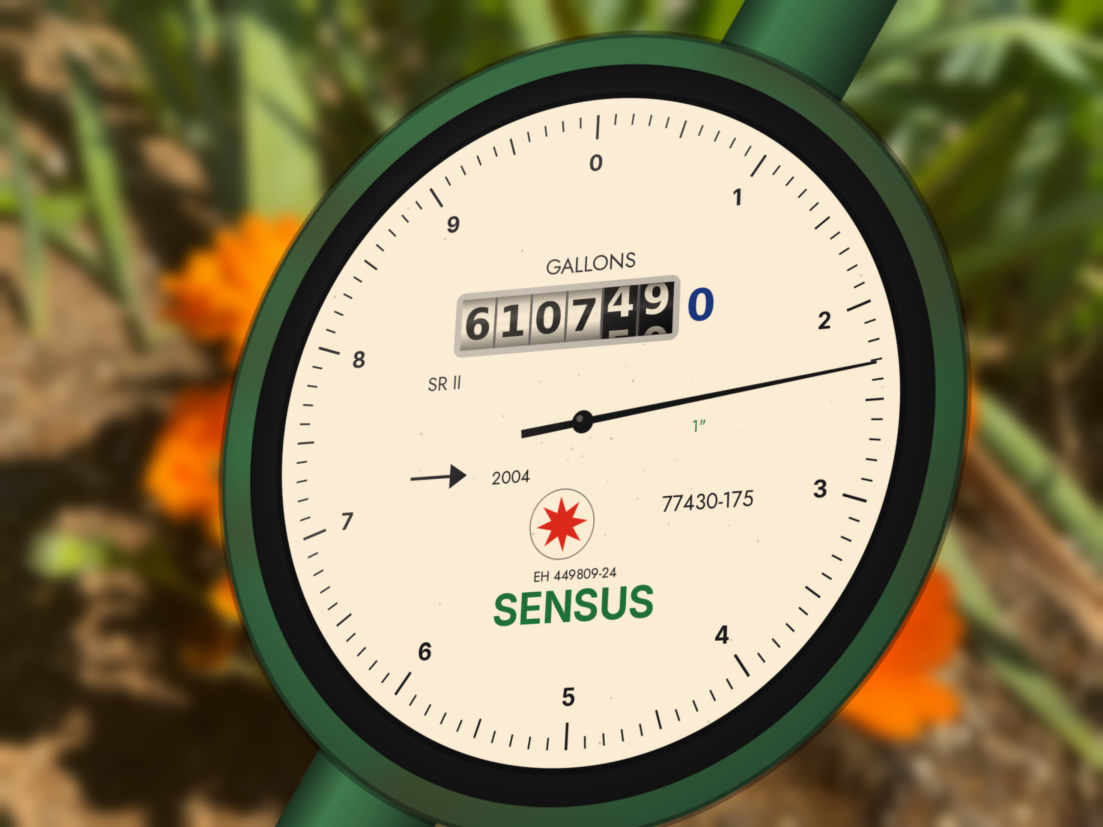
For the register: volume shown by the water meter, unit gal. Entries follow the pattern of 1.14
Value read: 6107492.3
